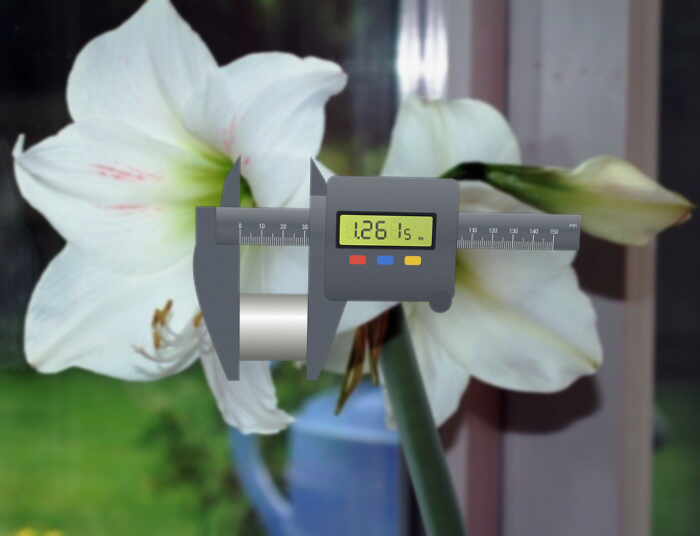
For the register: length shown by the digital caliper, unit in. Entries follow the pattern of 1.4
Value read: 1.2615
